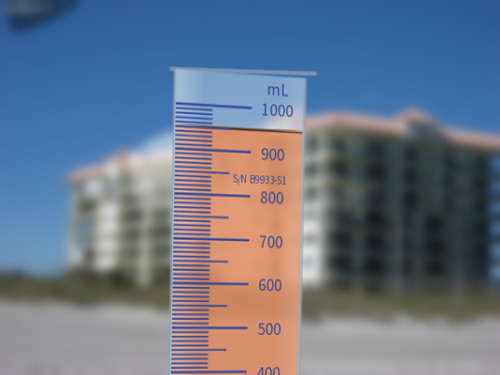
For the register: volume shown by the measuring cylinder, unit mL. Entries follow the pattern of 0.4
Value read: 950
